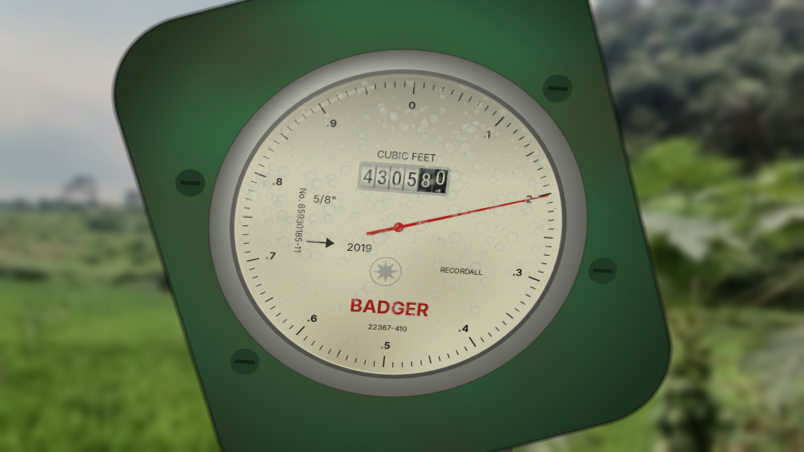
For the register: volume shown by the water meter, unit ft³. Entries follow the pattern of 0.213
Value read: 430580.20
